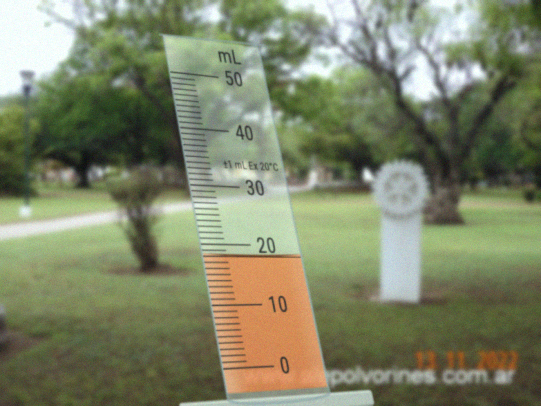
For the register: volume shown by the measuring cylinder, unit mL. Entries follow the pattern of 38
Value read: 18
